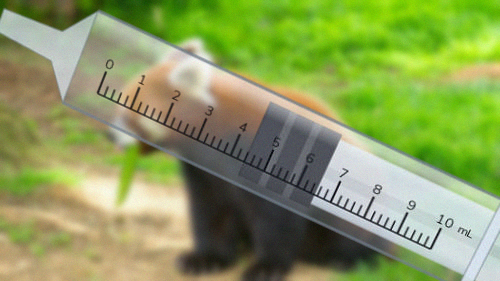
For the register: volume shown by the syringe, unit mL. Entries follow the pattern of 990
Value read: 4.4
